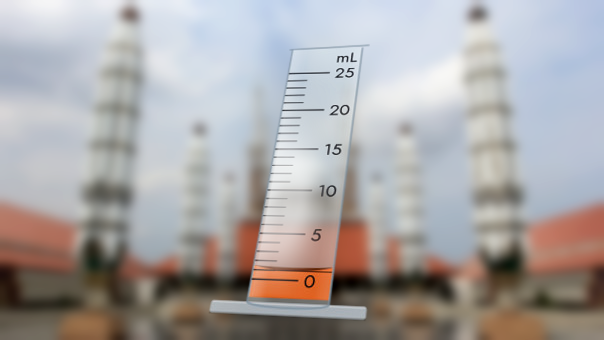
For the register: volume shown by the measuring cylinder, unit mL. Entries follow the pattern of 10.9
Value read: 1
